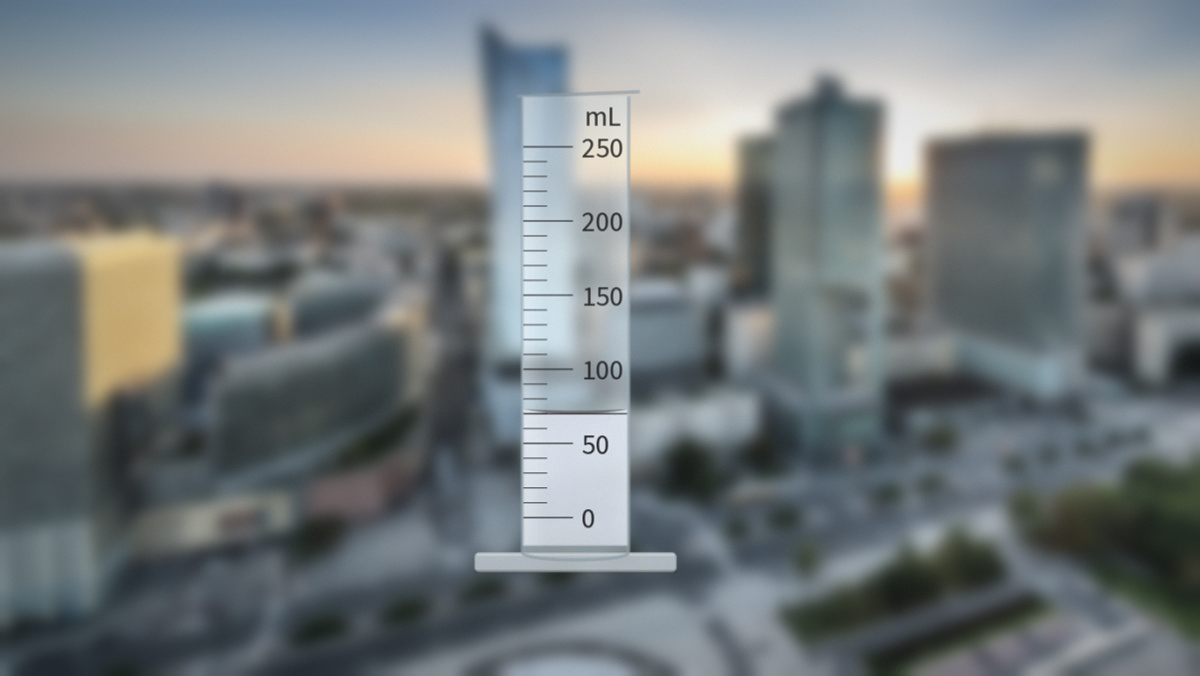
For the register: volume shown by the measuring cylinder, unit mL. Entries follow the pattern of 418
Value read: 70
